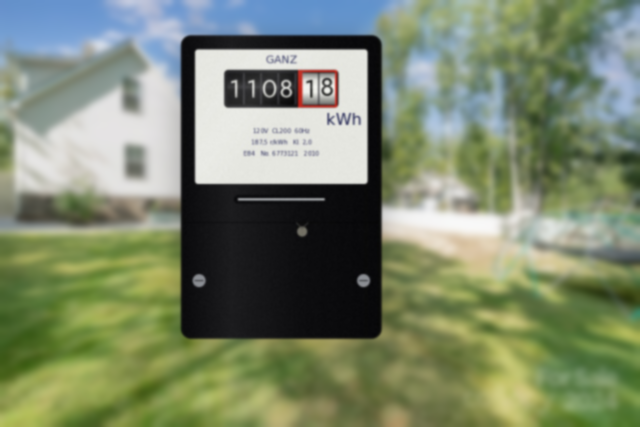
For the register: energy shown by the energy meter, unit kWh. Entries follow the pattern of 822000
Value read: 1108.18
